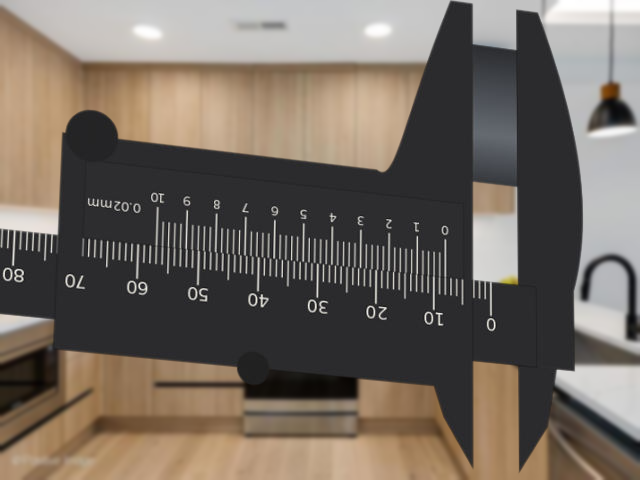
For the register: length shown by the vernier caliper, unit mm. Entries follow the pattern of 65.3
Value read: 8.0
